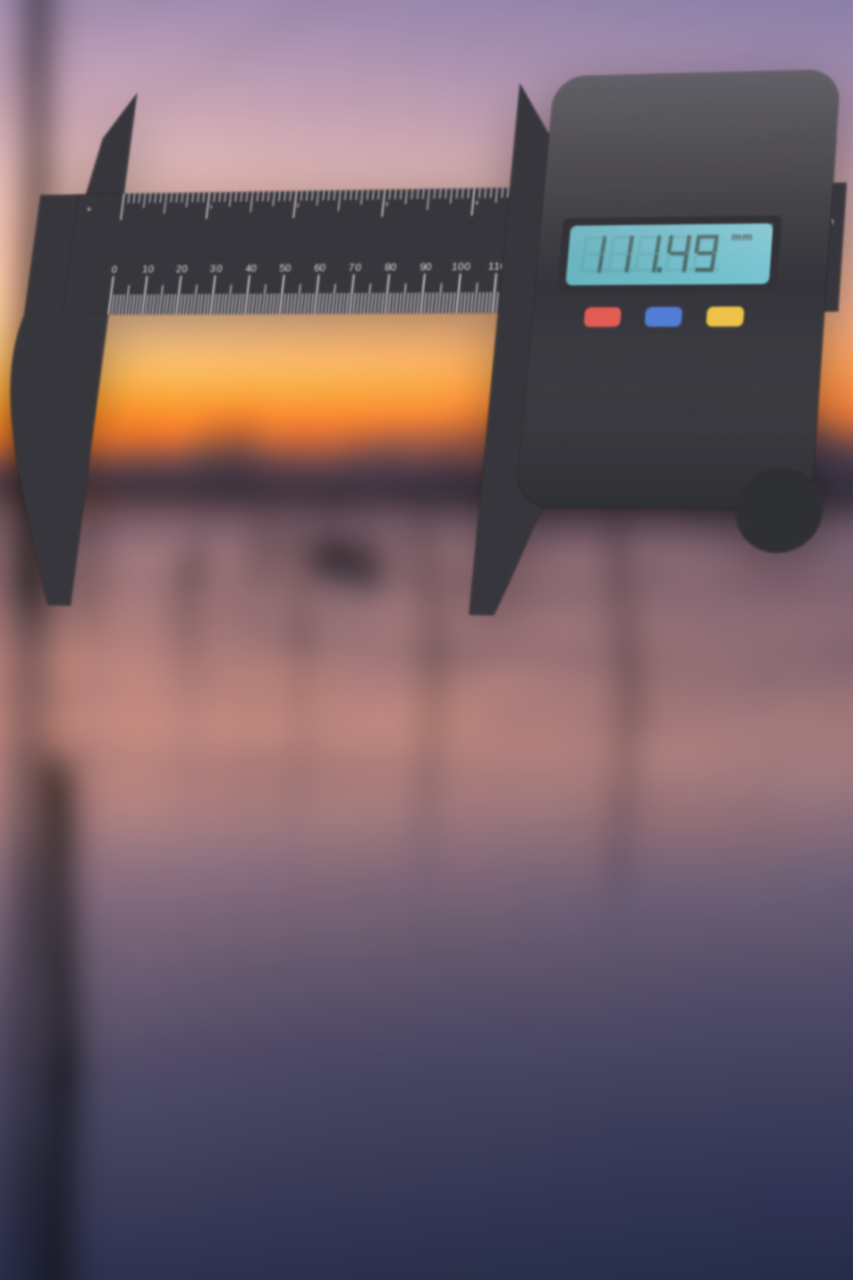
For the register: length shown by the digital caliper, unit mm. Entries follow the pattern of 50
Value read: 111.49
